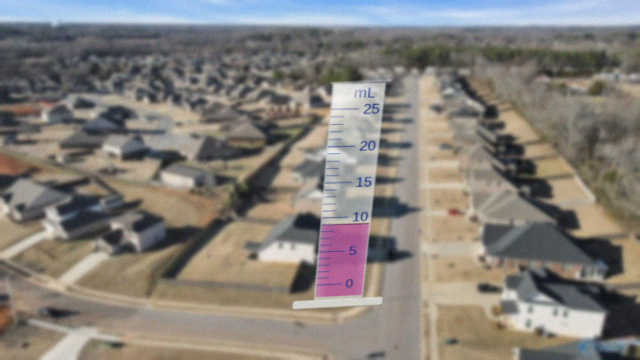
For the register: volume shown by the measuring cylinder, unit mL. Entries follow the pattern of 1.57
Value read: 9
